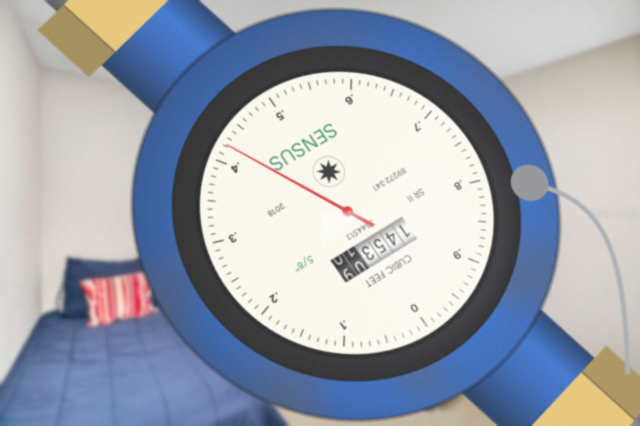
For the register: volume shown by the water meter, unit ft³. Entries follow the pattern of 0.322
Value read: 145309.42
